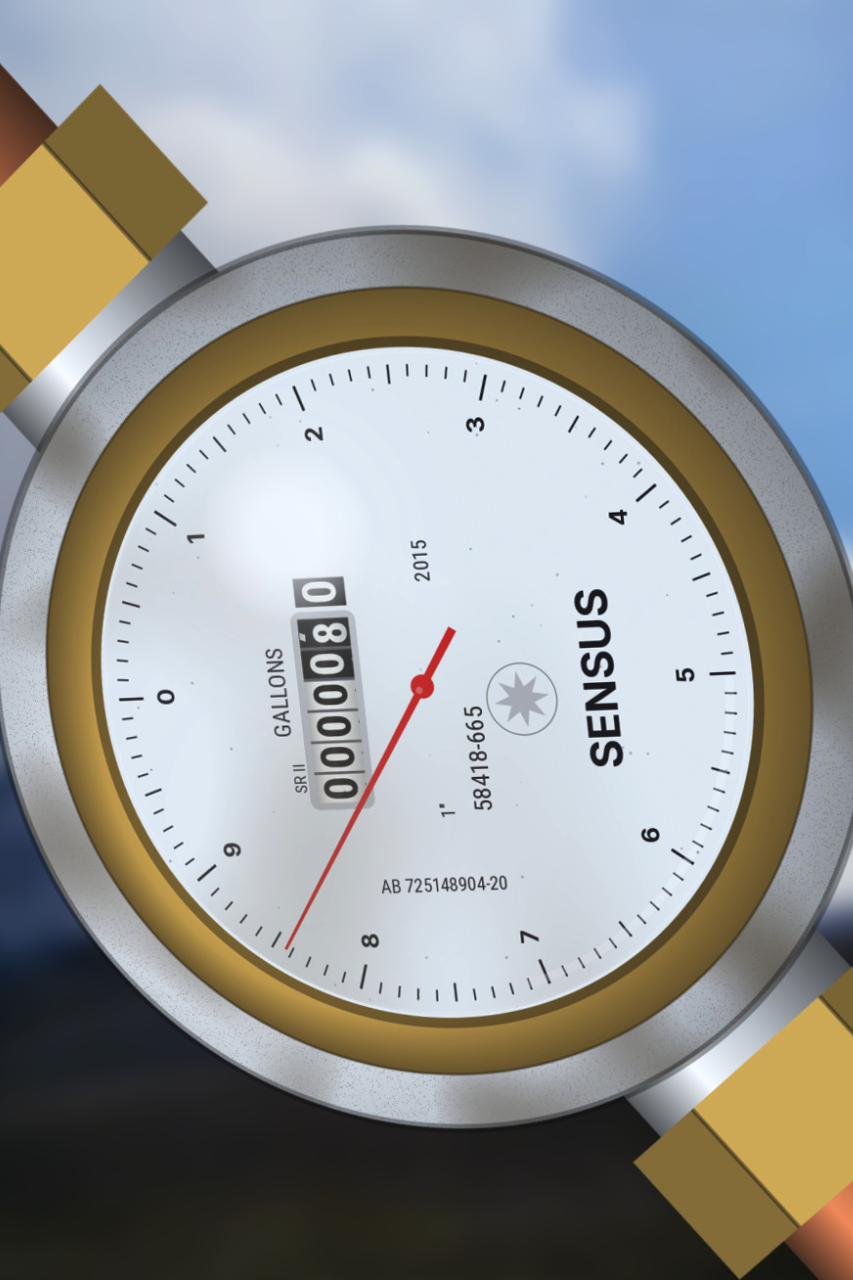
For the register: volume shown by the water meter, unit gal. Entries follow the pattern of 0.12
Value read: 78.4
